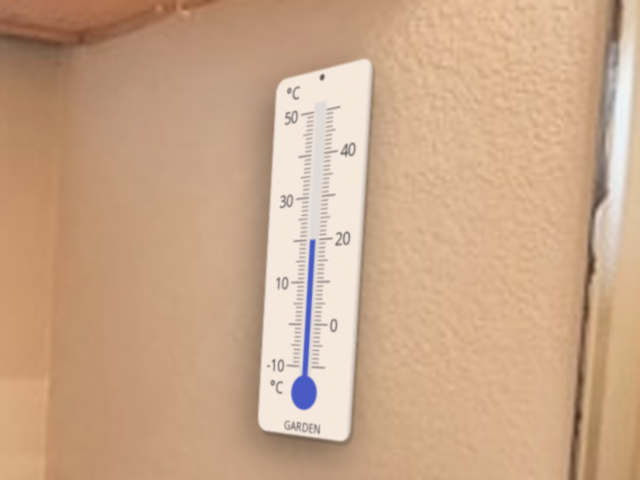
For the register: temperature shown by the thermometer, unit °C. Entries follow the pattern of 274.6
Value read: 20
